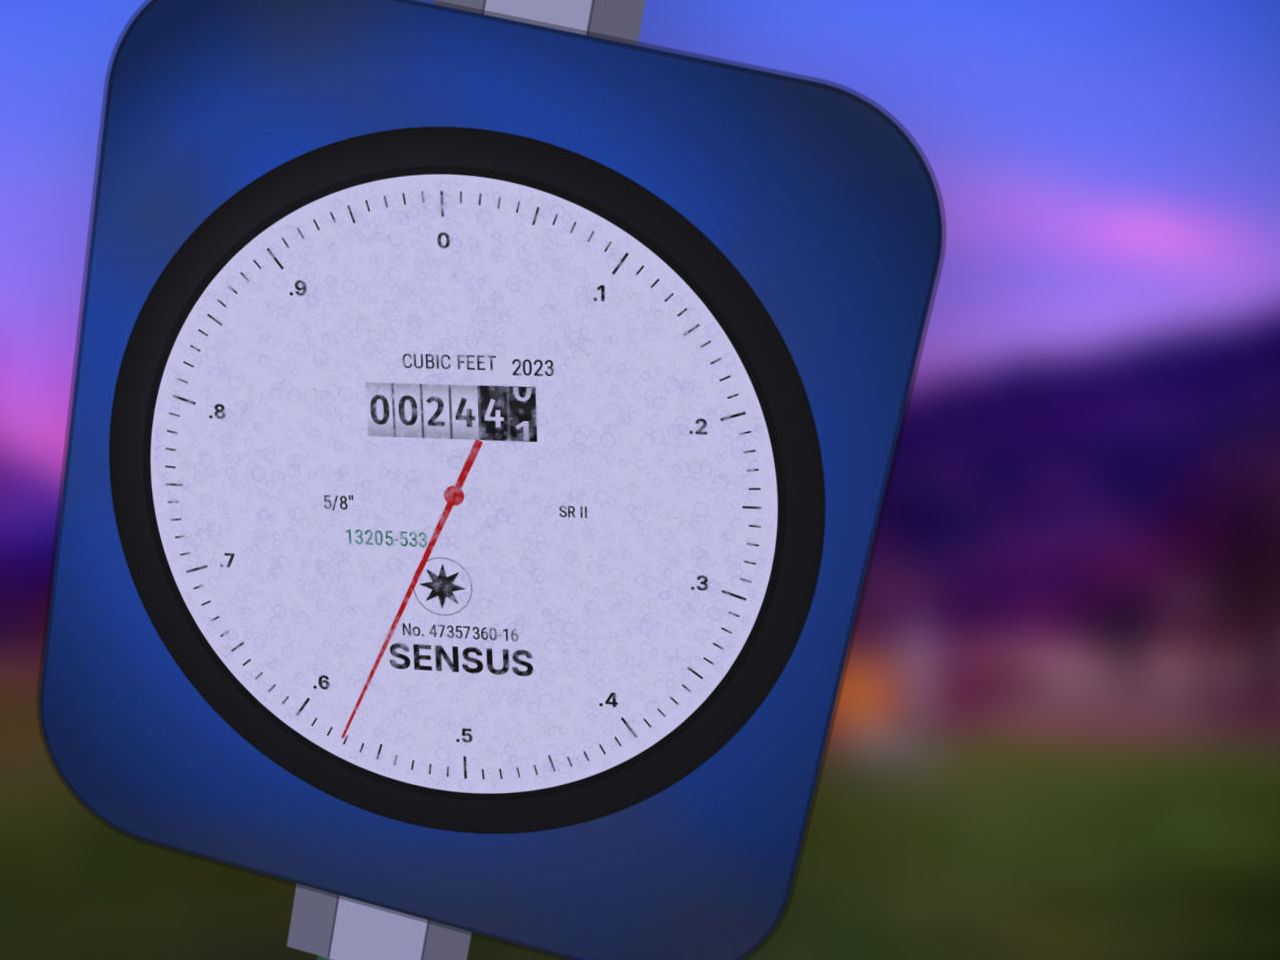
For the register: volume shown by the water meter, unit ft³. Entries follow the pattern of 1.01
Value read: 2440.57
